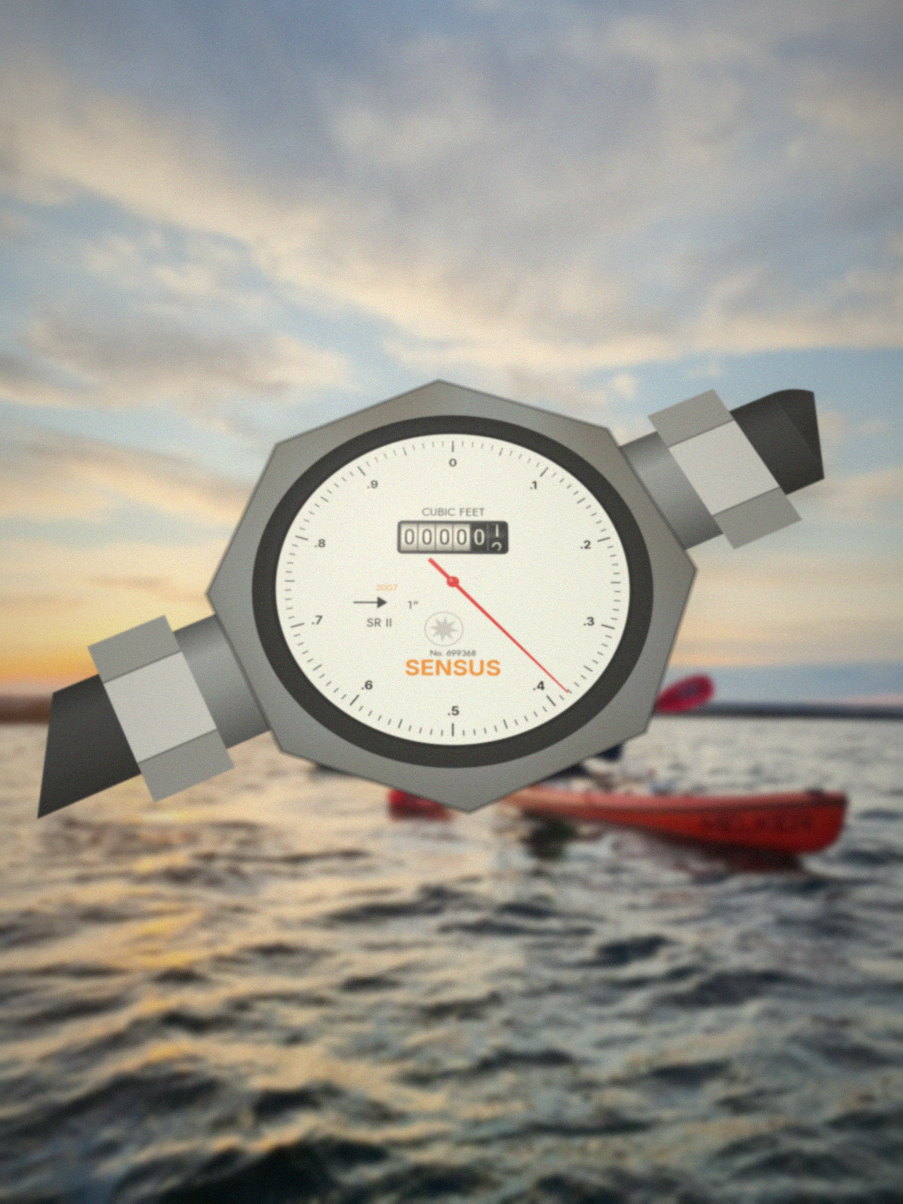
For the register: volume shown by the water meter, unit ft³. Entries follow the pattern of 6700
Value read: 1.38
